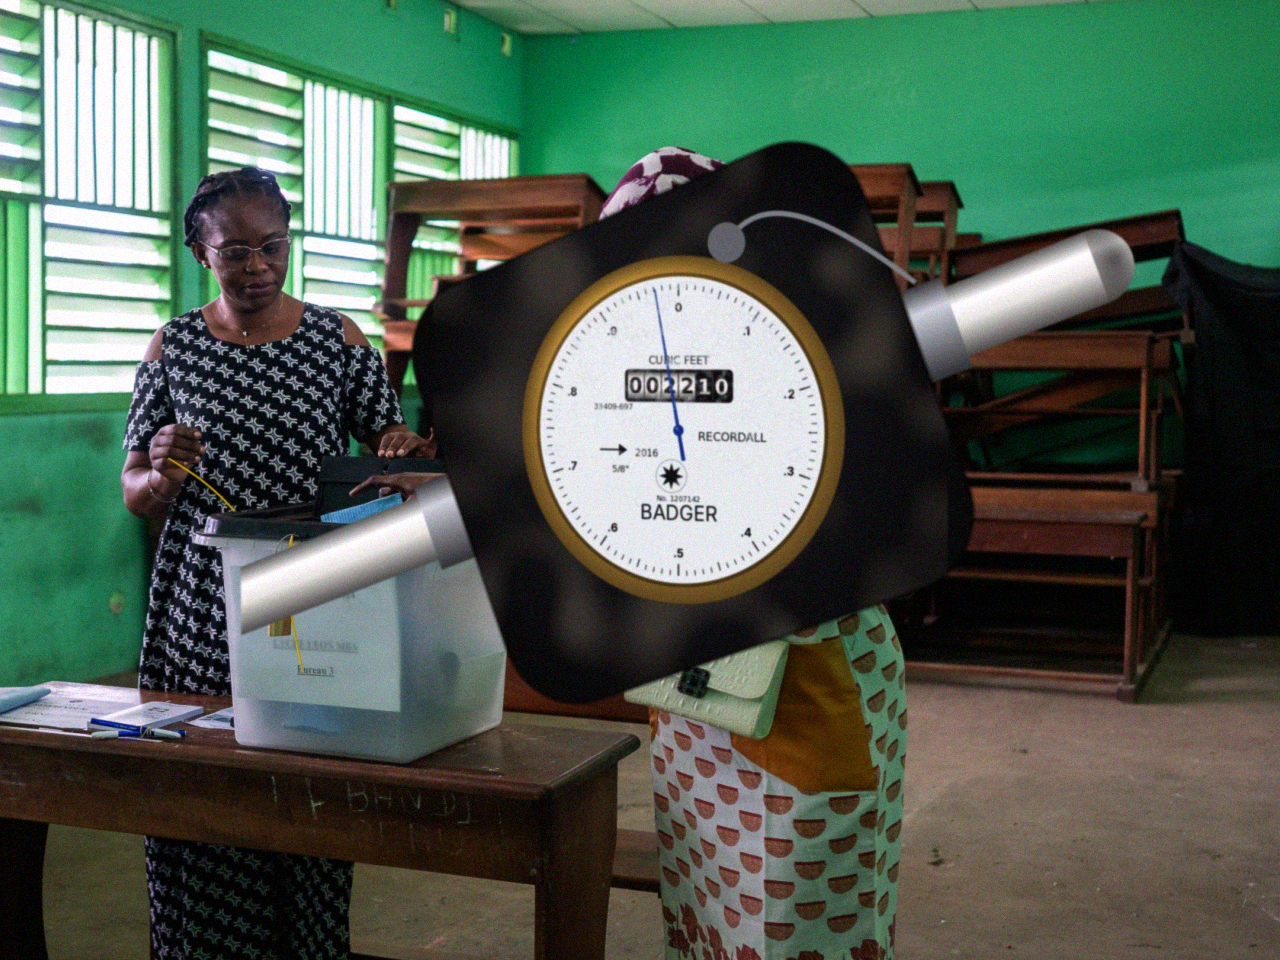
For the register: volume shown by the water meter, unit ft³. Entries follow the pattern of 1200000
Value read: 2209.97
